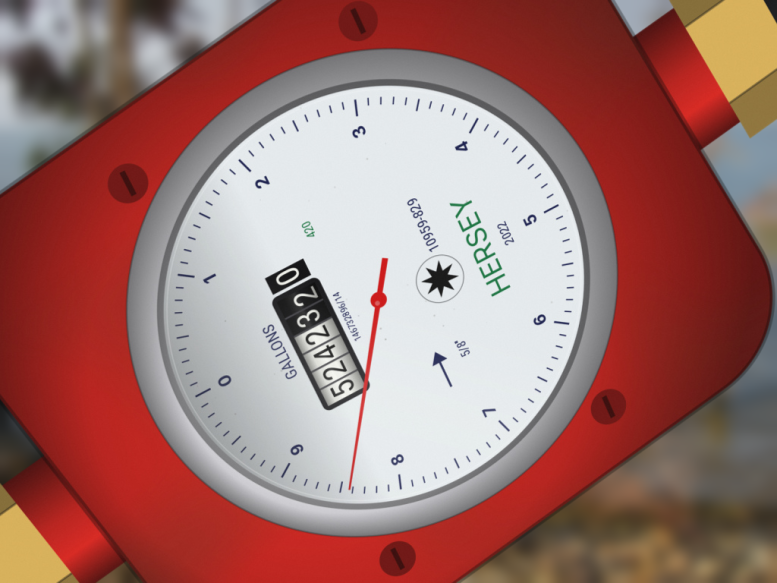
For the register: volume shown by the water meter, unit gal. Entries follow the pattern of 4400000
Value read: 5242318.4
